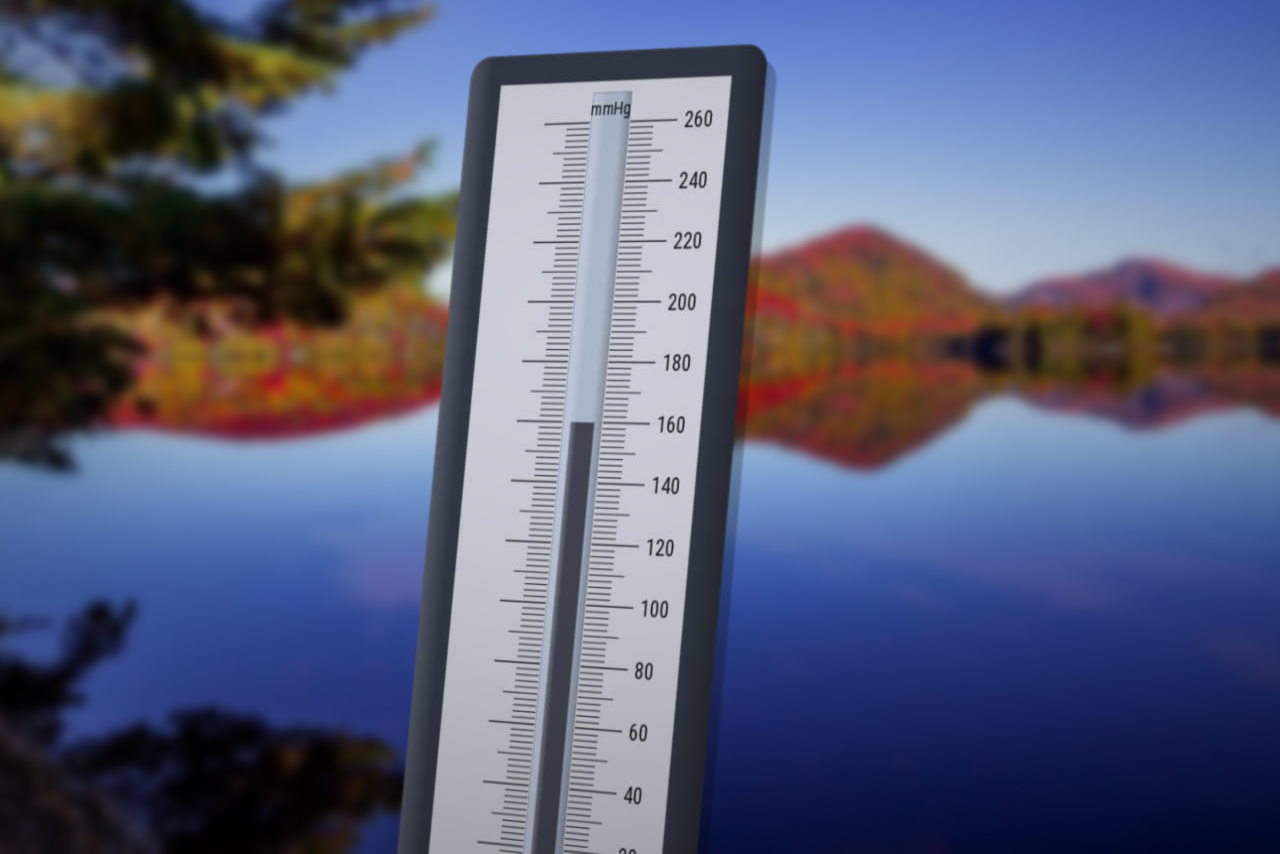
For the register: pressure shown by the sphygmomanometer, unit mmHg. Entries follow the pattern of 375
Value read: 160
